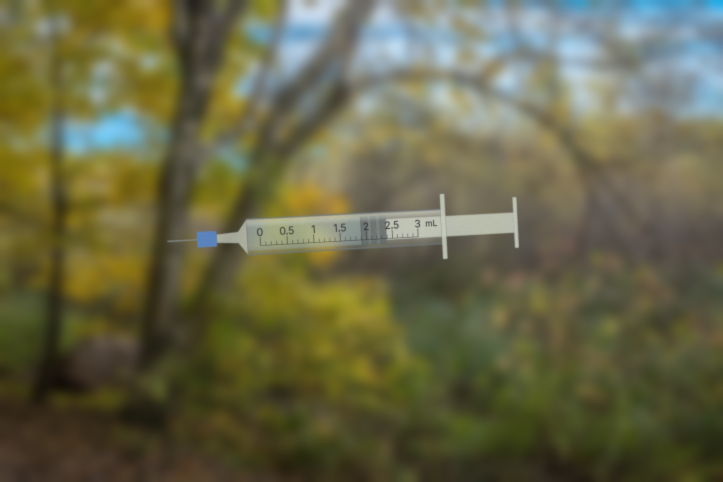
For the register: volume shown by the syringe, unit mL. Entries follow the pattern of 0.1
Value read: 1.9
